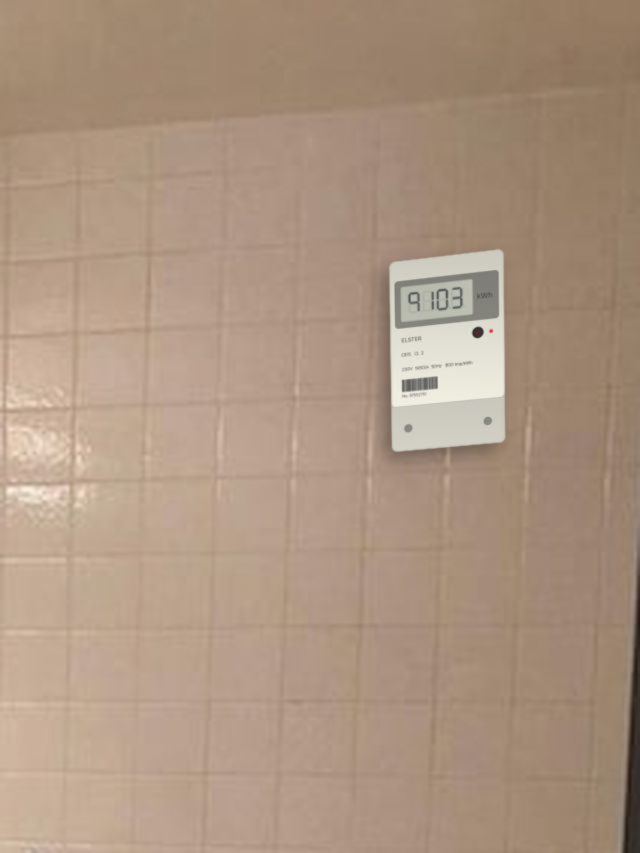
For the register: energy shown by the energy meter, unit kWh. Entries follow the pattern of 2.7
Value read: 9103
